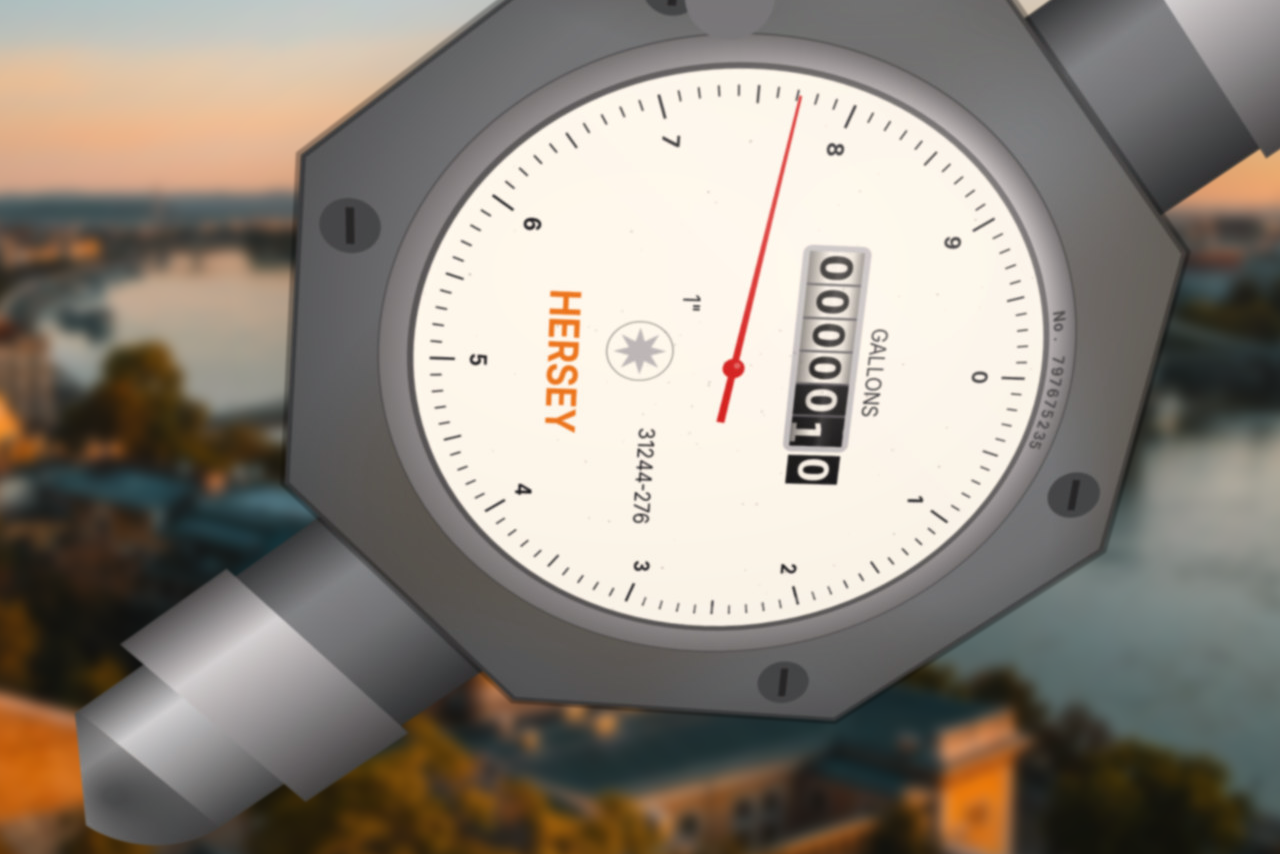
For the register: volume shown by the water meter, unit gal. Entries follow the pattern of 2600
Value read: 7.7
